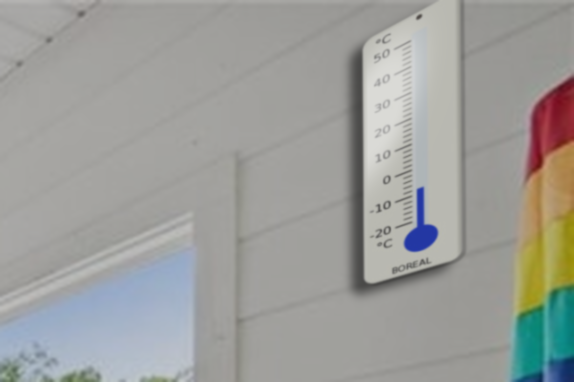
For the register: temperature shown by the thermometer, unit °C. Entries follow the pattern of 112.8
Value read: -8
